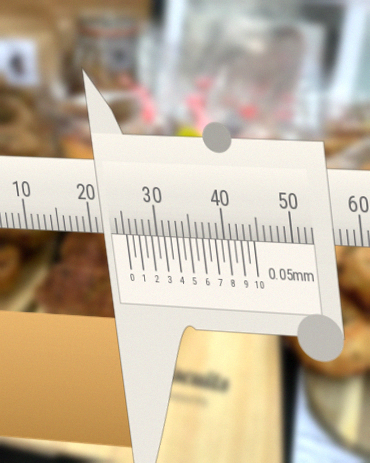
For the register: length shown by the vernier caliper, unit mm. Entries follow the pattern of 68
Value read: 25.4
